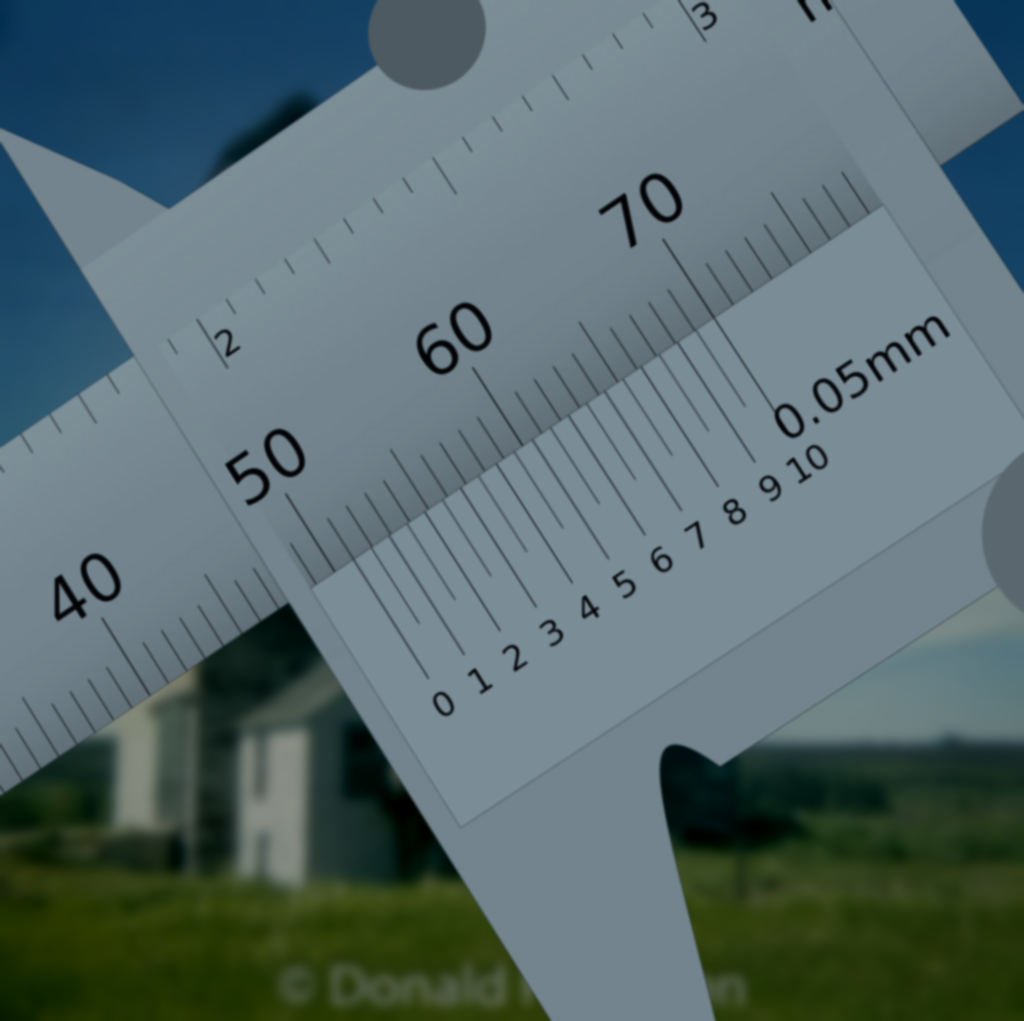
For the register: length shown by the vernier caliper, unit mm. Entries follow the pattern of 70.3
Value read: 51.0
